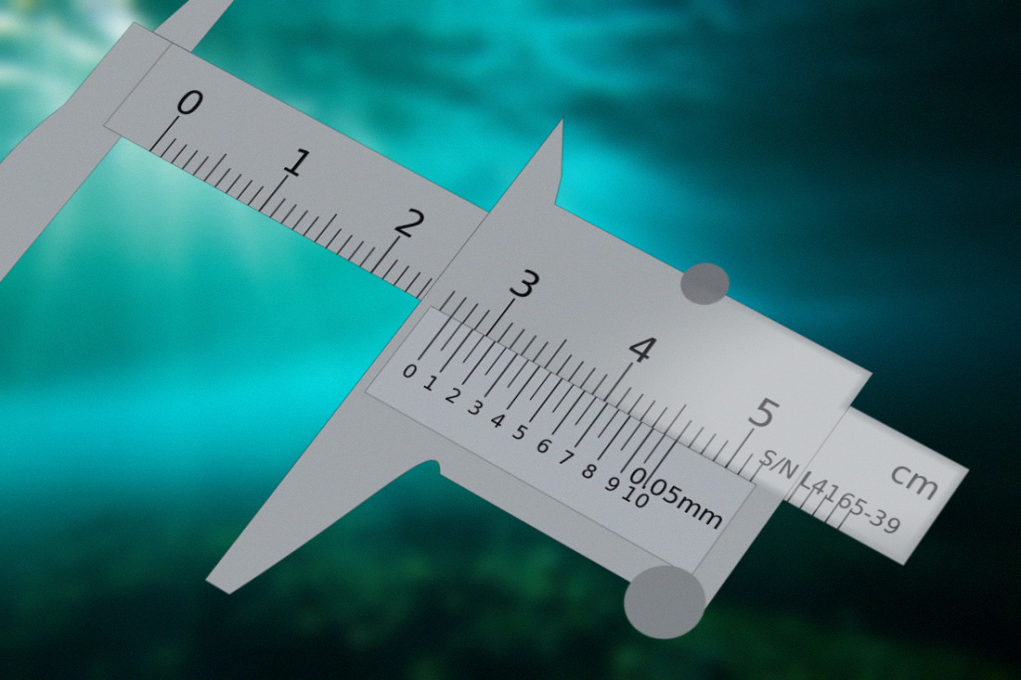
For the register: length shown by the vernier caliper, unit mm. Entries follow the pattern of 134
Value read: 27.0
